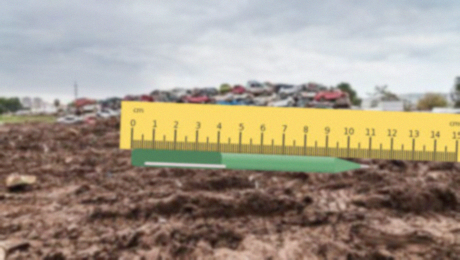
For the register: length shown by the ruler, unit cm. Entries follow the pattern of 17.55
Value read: 11
